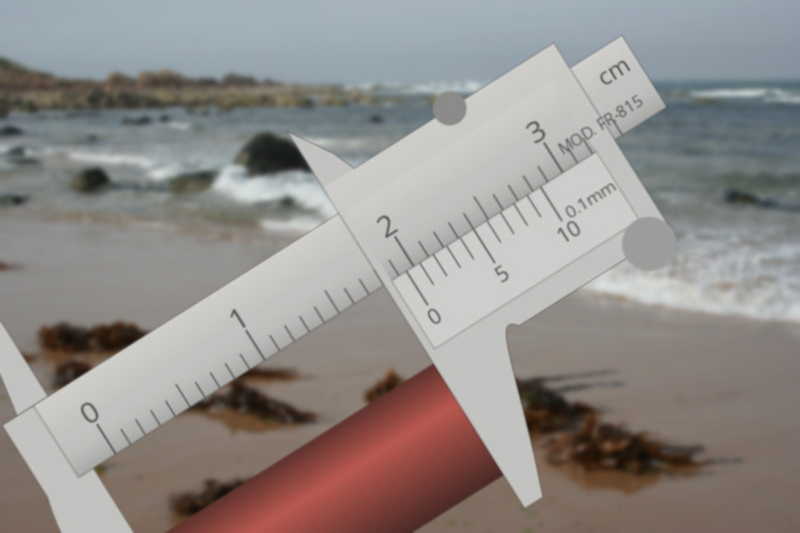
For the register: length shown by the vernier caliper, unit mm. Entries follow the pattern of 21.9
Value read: 19.5
